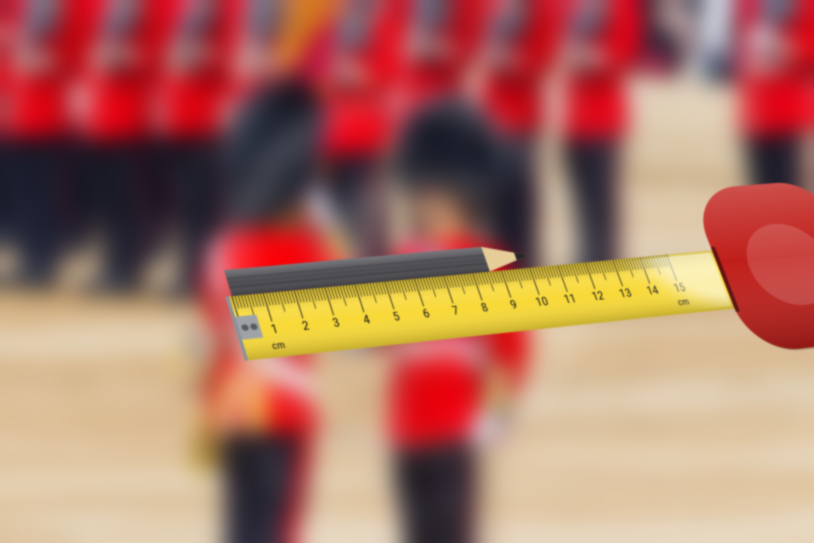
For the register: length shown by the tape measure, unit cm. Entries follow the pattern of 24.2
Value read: 10
